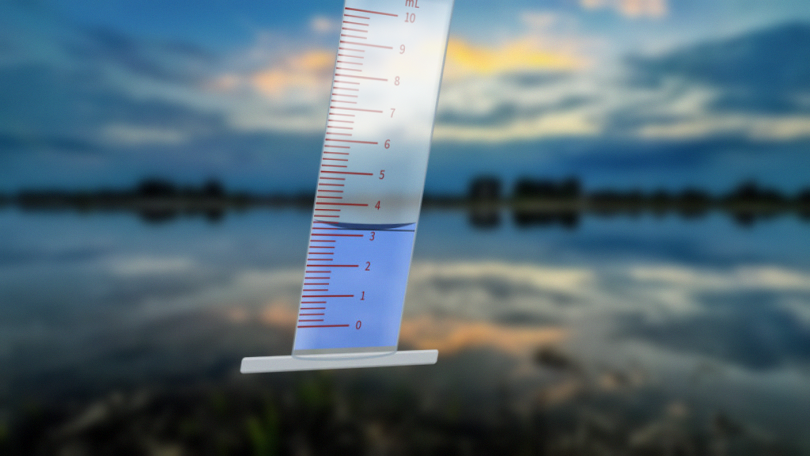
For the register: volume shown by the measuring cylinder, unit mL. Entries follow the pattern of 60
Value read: 3.2
